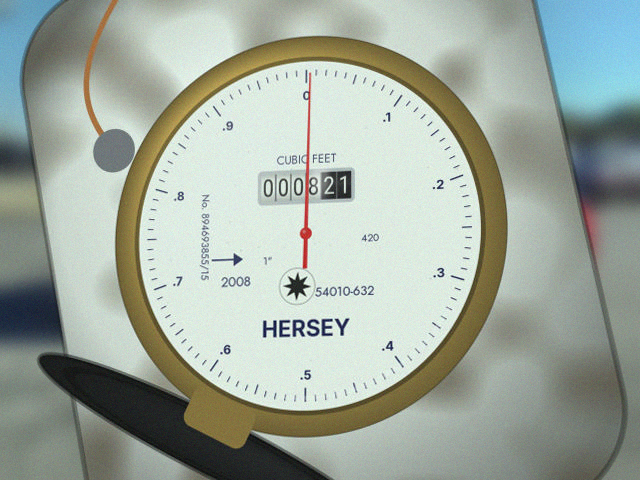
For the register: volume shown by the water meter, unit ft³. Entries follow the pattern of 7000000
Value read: 821.00
